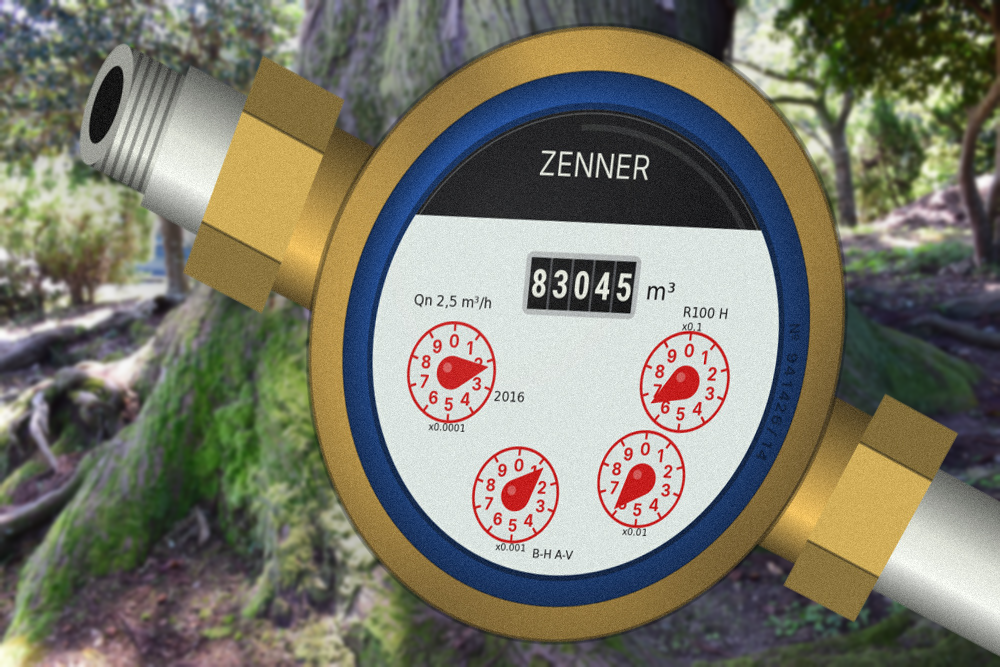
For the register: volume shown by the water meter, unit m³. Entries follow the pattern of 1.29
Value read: 83045.6612
